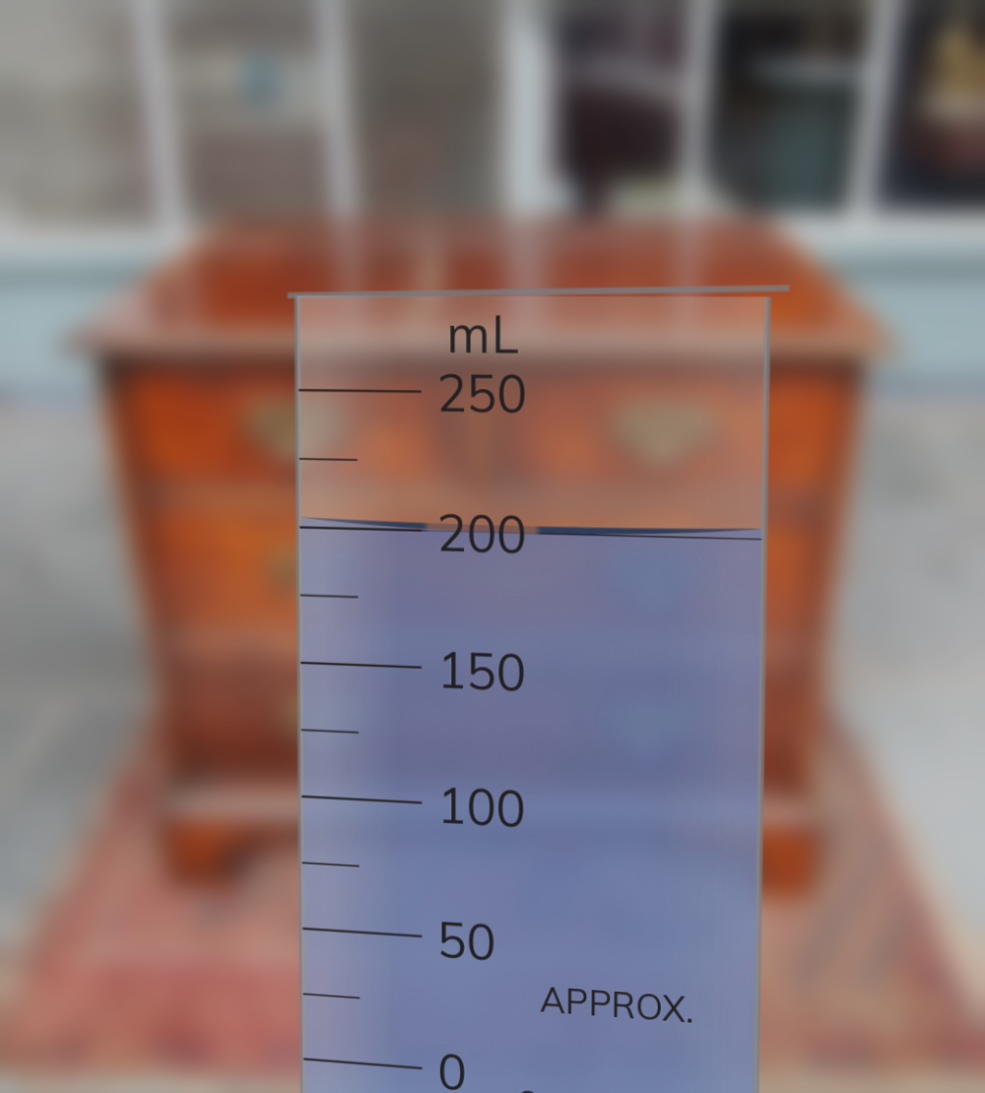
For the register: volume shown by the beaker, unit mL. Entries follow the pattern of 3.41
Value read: 200
